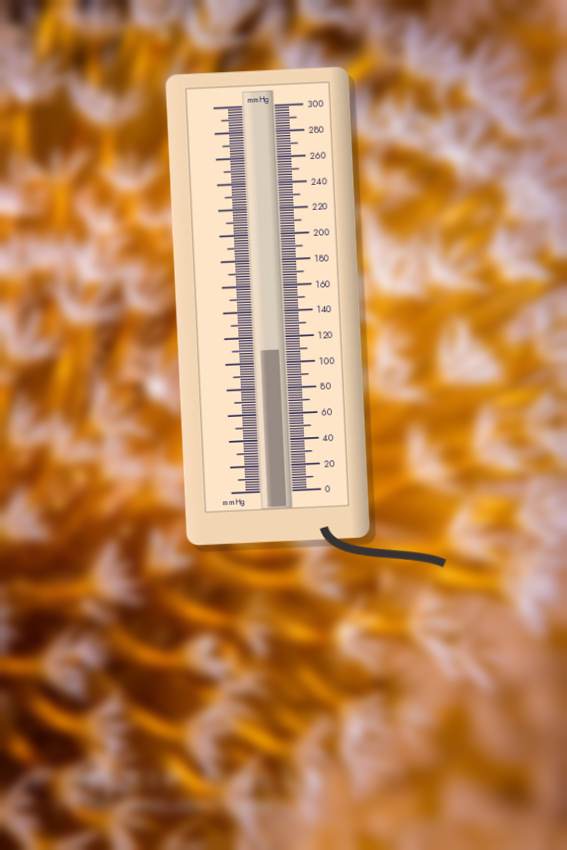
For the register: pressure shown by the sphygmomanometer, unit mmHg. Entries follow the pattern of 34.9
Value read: 110
